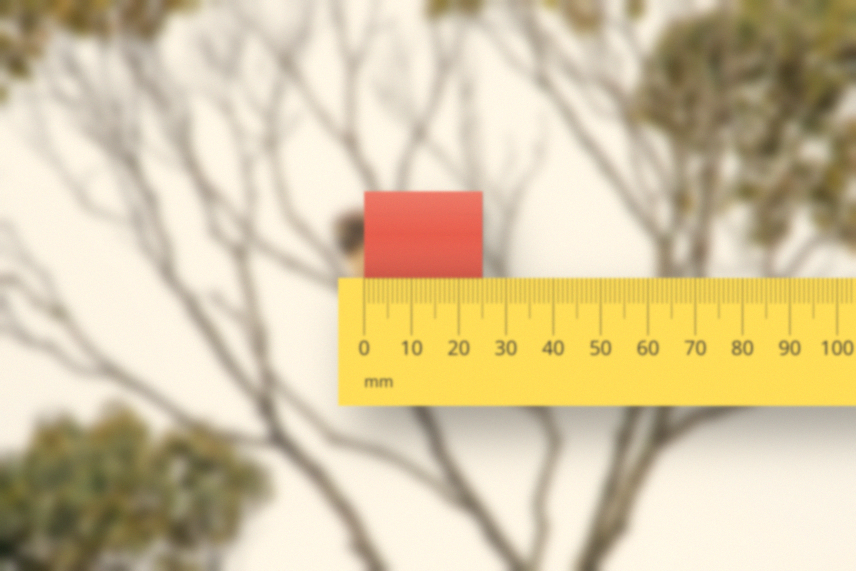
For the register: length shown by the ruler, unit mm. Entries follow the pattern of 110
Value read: 25
